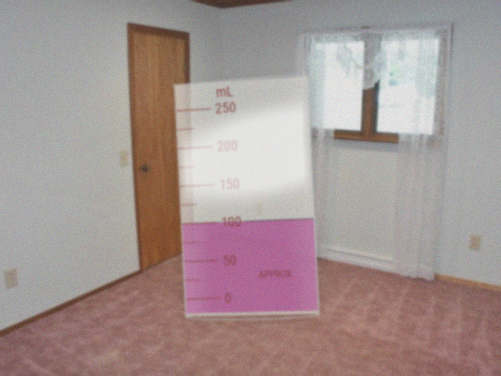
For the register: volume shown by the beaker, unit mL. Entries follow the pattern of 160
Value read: 100
